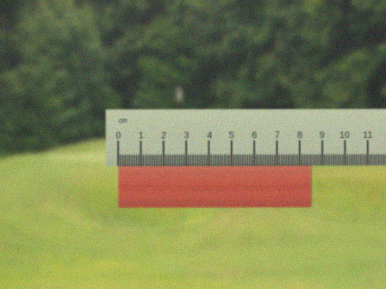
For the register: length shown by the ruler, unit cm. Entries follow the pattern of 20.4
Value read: 8.5
